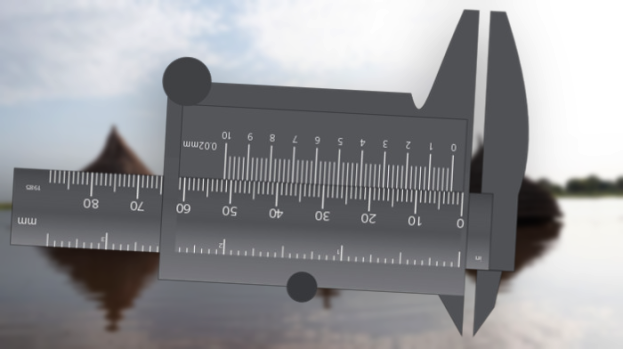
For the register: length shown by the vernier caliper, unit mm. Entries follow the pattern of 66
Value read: 2.5
